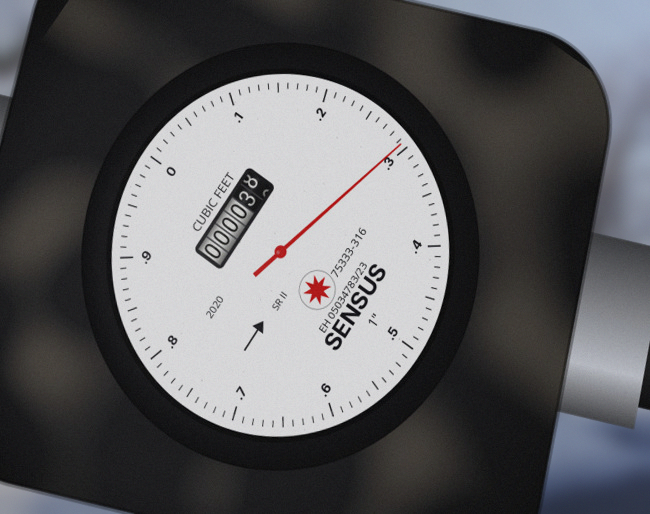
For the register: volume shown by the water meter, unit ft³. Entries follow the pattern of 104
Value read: 38.29
